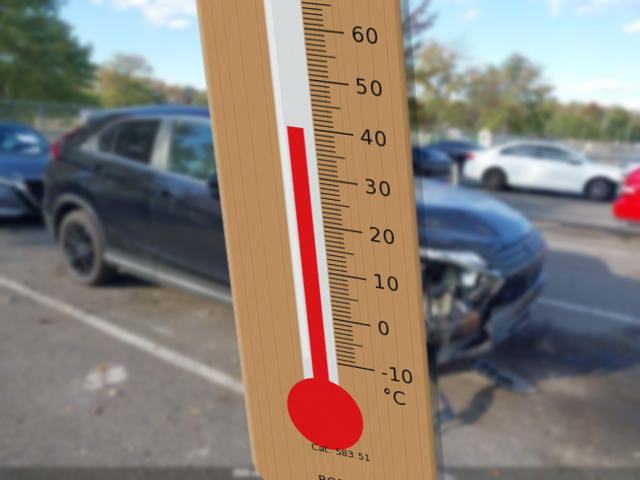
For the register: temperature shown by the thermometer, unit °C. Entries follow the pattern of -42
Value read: 40
